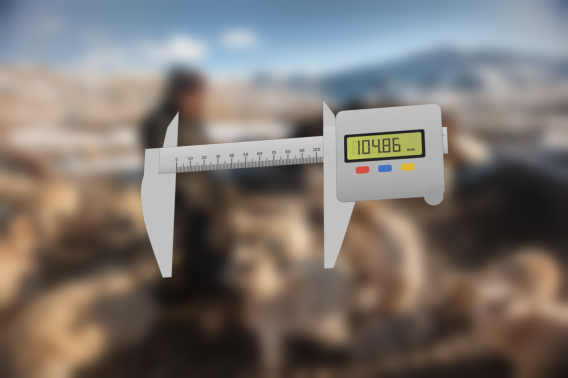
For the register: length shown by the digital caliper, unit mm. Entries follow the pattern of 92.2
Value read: 104.86
